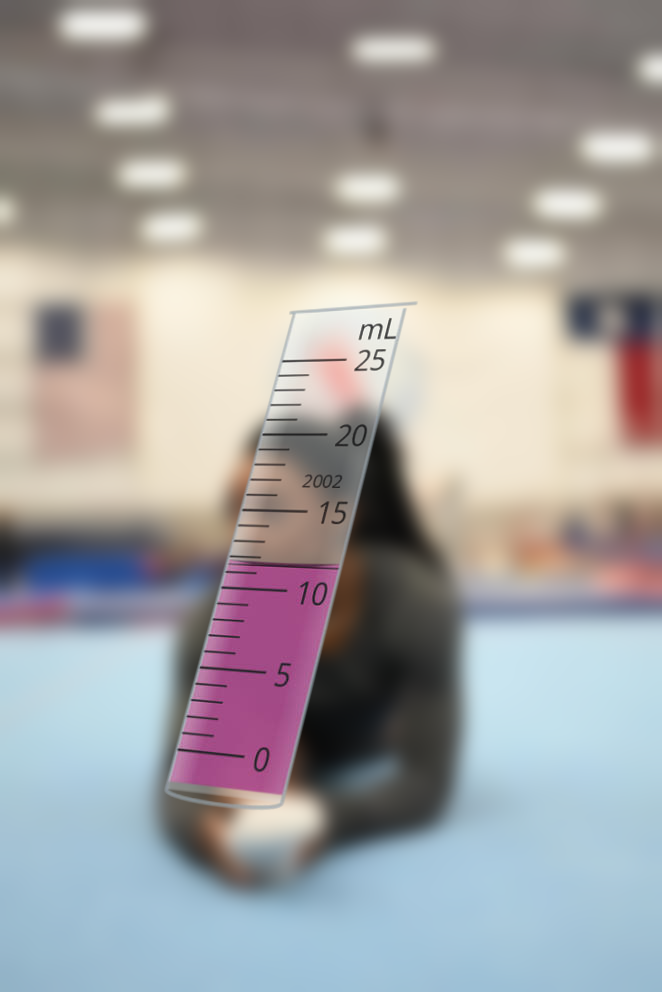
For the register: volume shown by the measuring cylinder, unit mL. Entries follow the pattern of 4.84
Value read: 11.5
